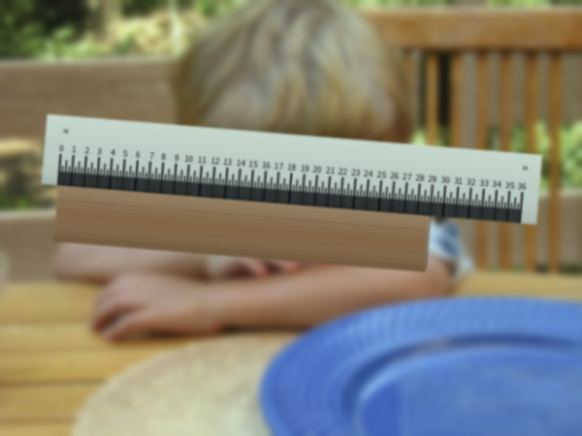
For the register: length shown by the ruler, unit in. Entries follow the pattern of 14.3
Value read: 29
